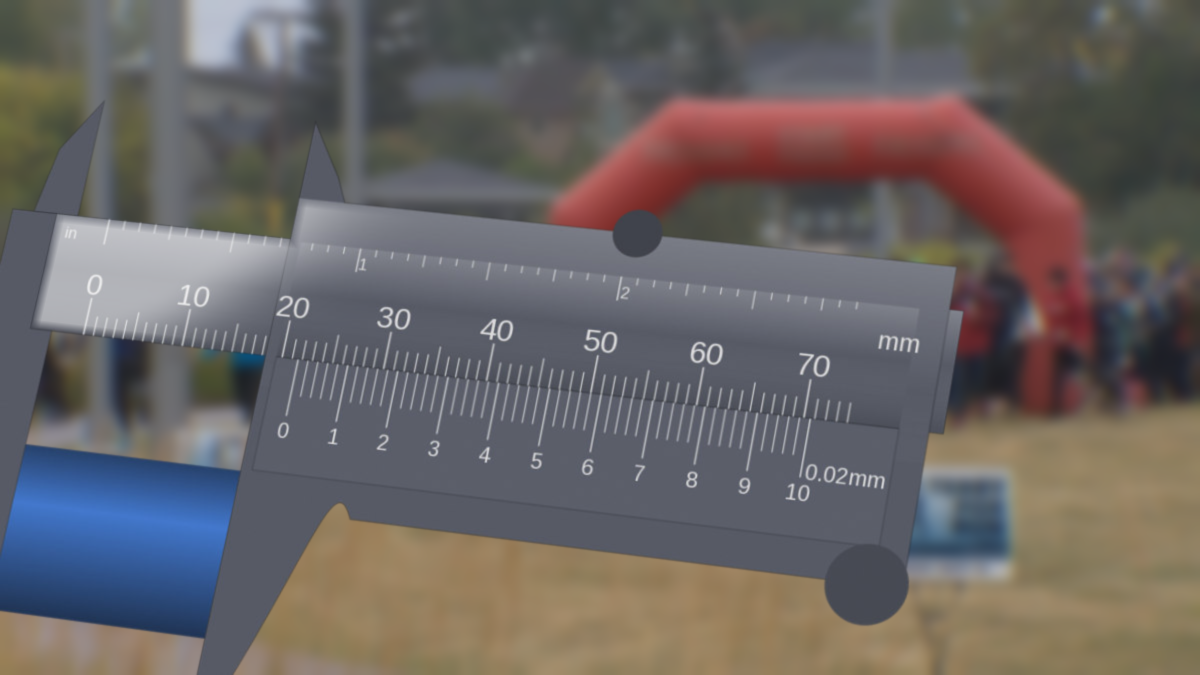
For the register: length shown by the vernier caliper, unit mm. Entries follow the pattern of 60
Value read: 21.6
